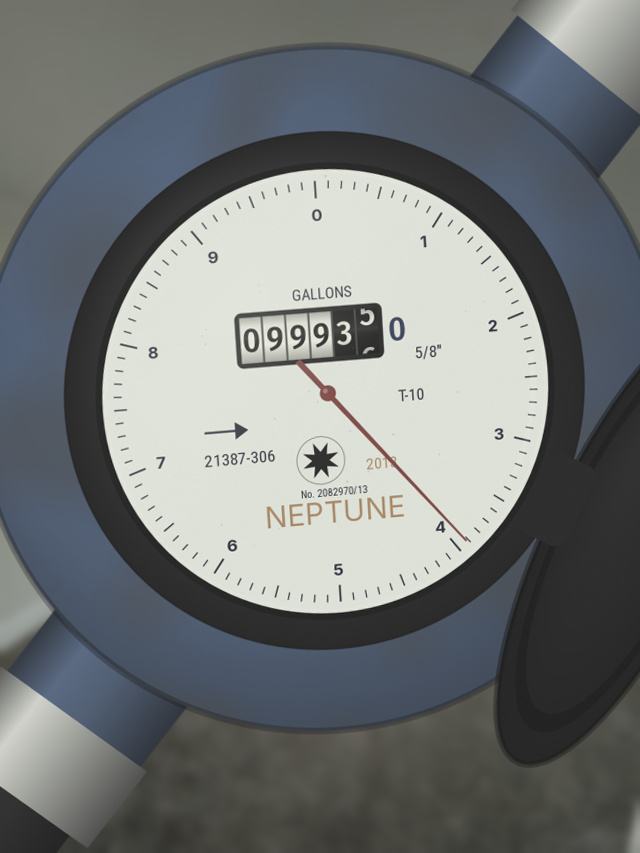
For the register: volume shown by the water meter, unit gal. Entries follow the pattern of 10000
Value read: 999353.9
